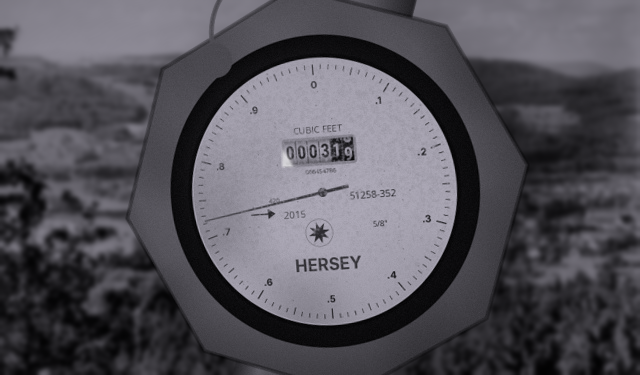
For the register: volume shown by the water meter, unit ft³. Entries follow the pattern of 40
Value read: 318.72
